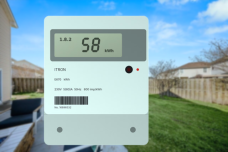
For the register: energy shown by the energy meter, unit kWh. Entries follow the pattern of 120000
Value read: 58
